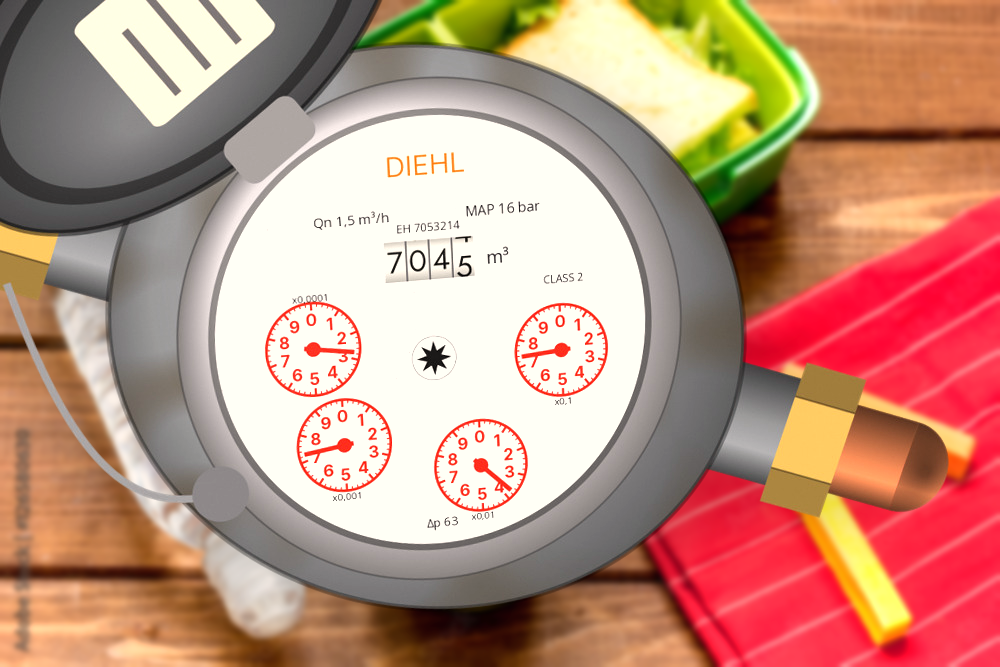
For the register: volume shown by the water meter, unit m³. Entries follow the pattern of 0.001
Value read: 7044.7372
